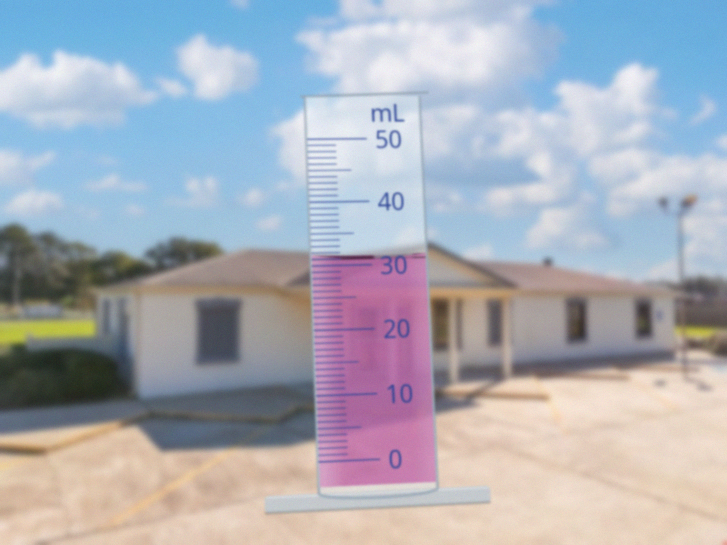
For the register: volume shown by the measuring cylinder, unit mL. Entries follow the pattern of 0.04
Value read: 31
